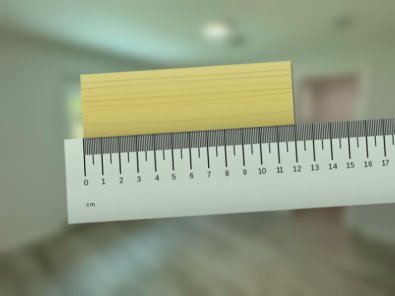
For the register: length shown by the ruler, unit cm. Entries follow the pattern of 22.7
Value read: 12
